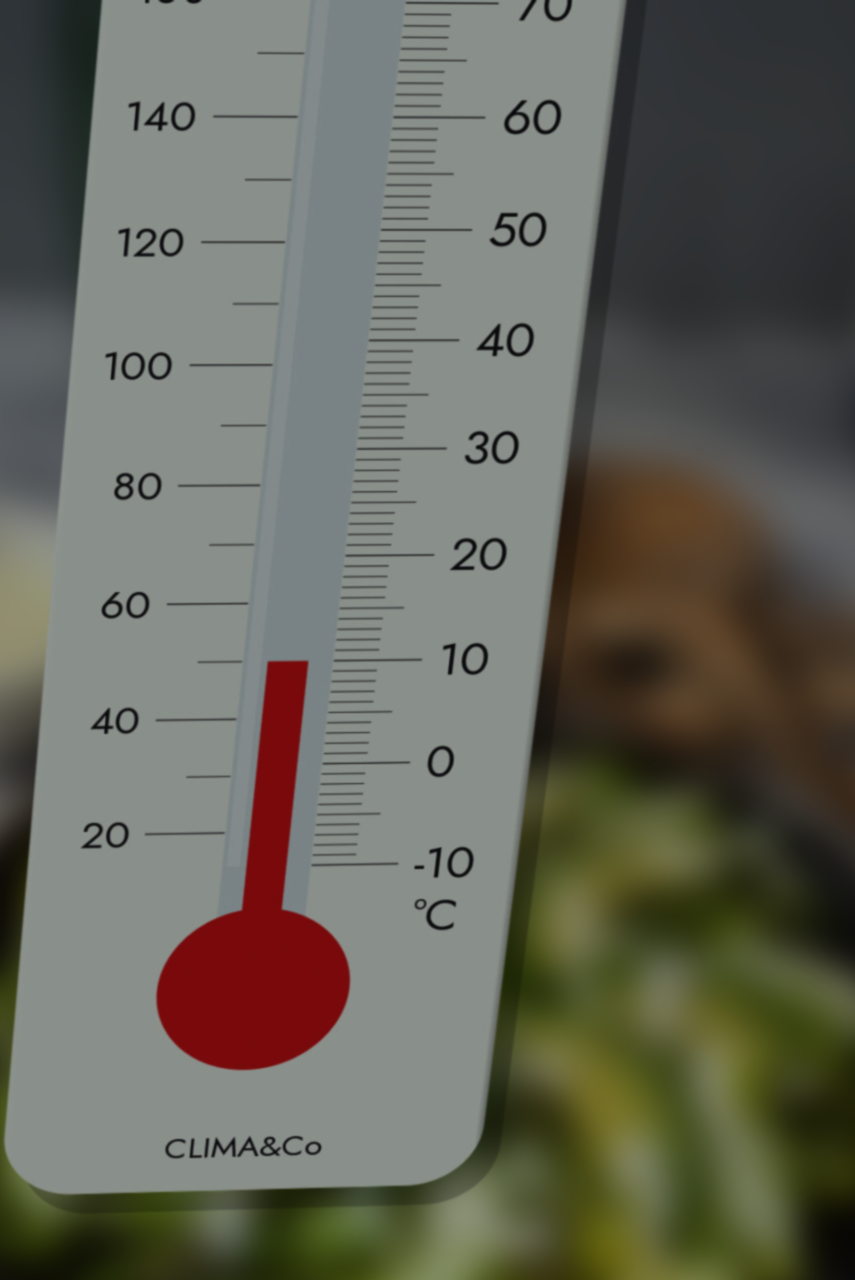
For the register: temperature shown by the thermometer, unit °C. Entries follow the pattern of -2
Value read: 10
